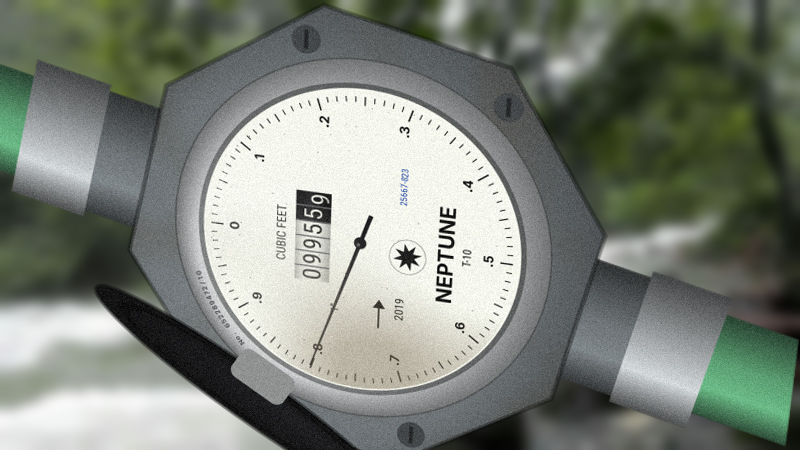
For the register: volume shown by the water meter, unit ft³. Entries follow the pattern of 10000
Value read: 99558.80
